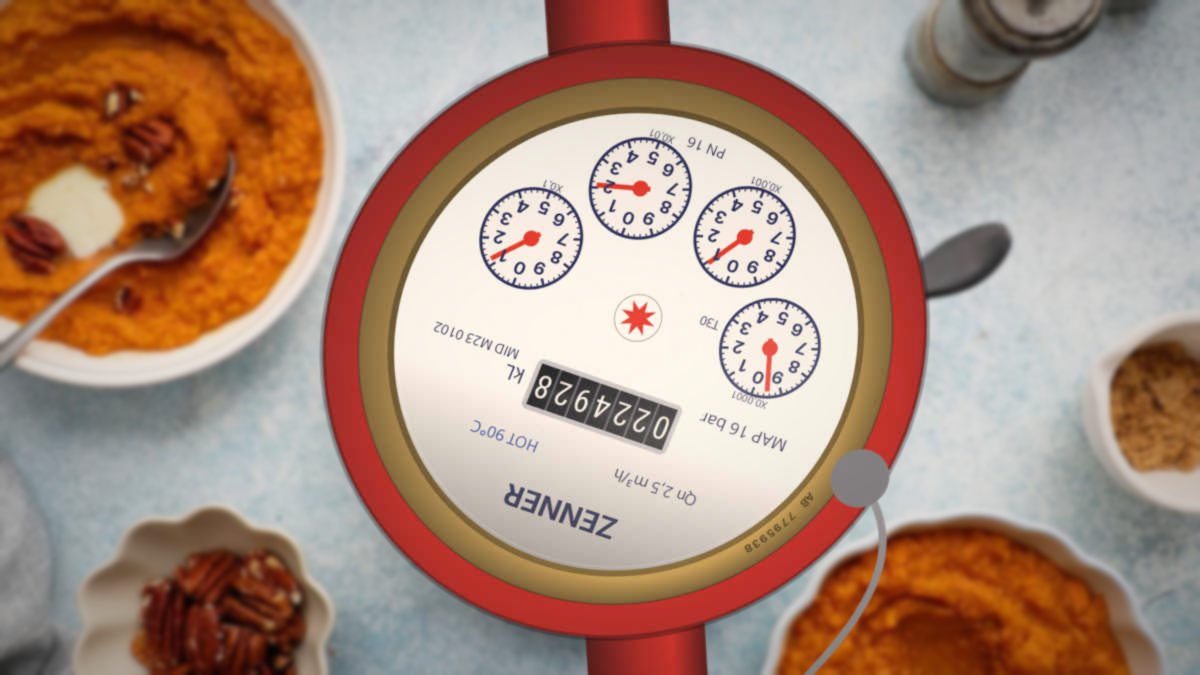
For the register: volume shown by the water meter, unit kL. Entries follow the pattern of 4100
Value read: 224928.1209
